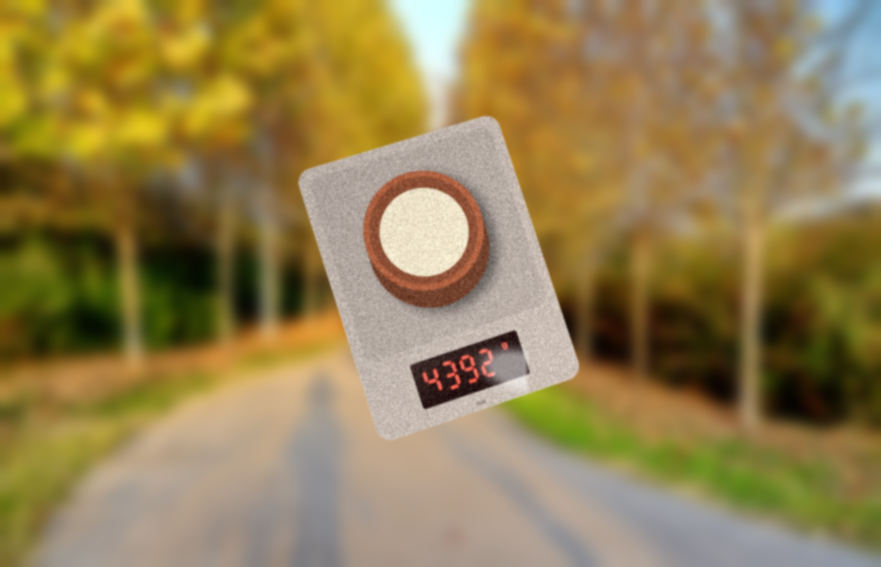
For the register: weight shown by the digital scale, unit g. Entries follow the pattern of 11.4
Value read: 4392
